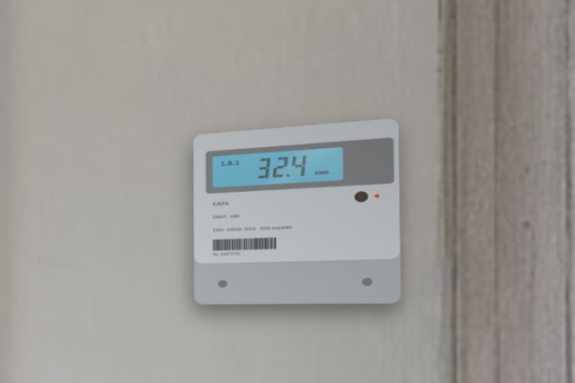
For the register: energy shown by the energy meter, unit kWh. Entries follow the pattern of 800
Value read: 32.4
